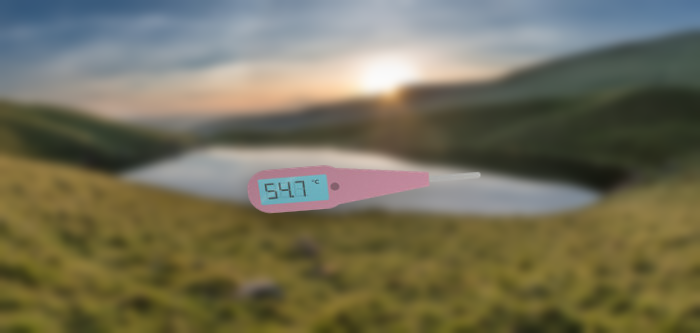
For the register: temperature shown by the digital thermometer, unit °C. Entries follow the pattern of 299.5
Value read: 54.7
